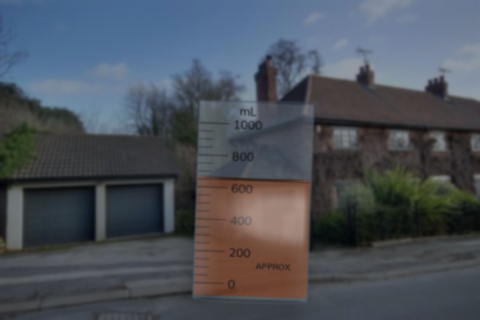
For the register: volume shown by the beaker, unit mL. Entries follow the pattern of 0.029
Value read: 650
